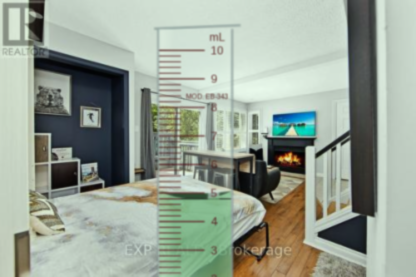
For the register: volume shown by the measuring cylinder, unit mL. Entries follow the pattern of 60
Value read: 4.8
